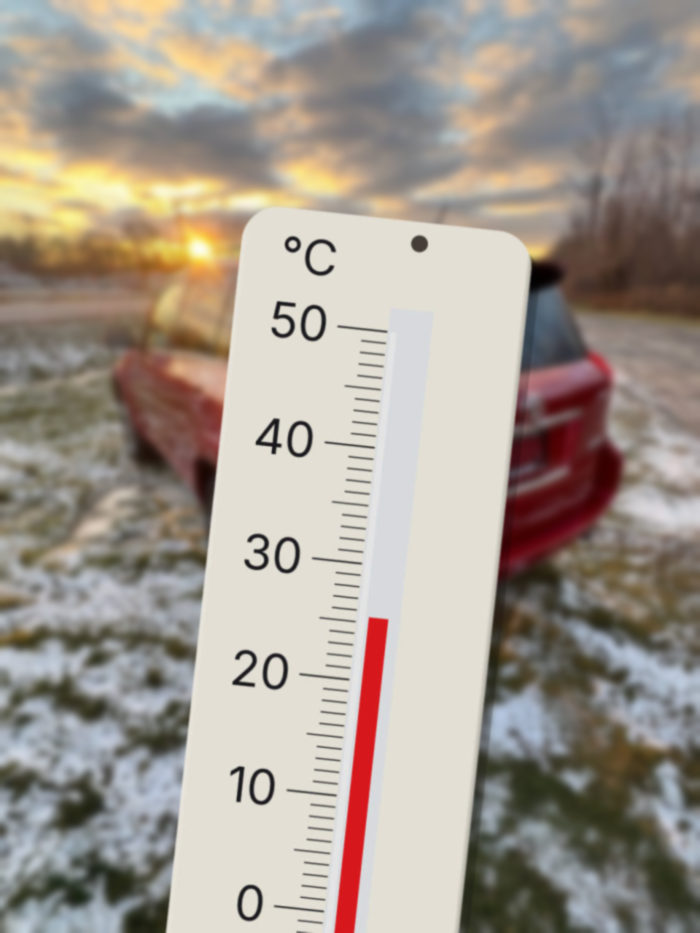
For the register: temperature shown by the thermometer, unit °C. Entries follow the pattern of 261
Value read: 25.5
